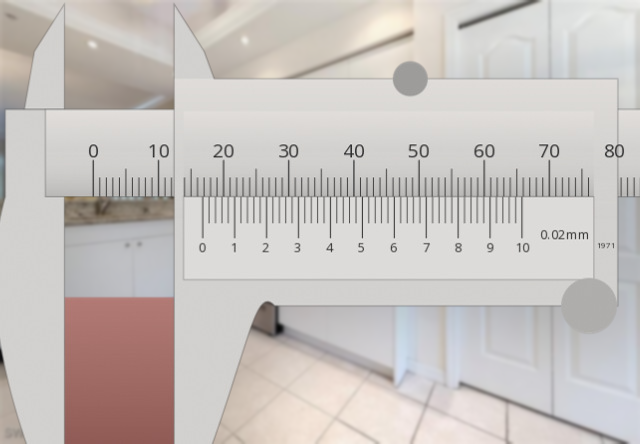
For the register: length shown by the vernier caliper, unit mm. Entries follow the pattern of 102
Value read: 16.8
